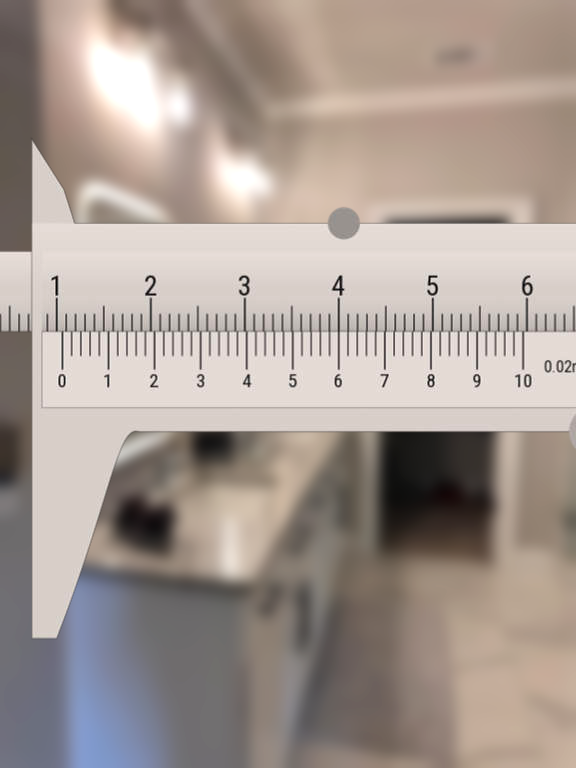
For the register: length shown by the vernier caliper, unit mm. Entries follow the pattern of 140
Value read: 10.6
